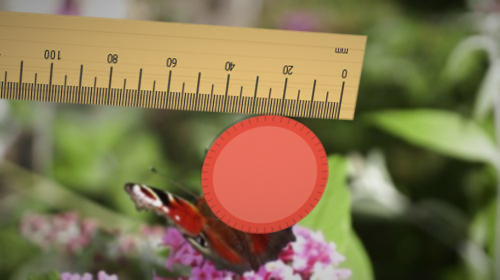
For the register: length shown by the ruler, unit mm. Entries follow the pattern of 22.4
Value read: 45
